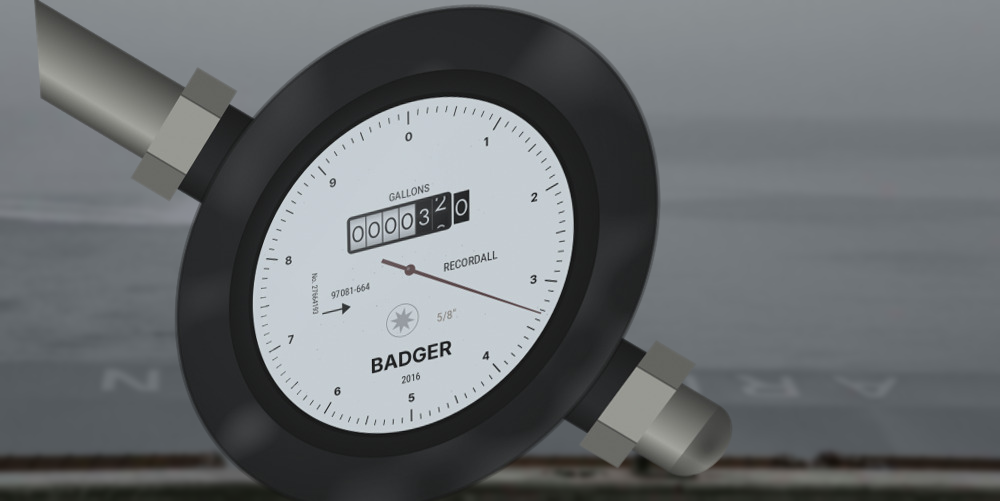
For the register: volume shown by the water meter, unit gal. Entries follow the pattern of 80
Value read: 323.3
